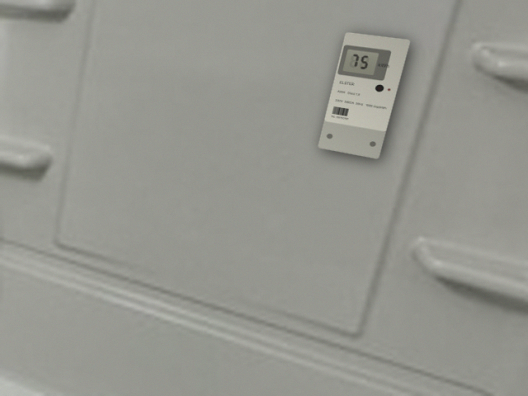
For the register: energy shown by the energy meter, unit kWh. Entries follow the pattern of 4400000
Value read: 75
